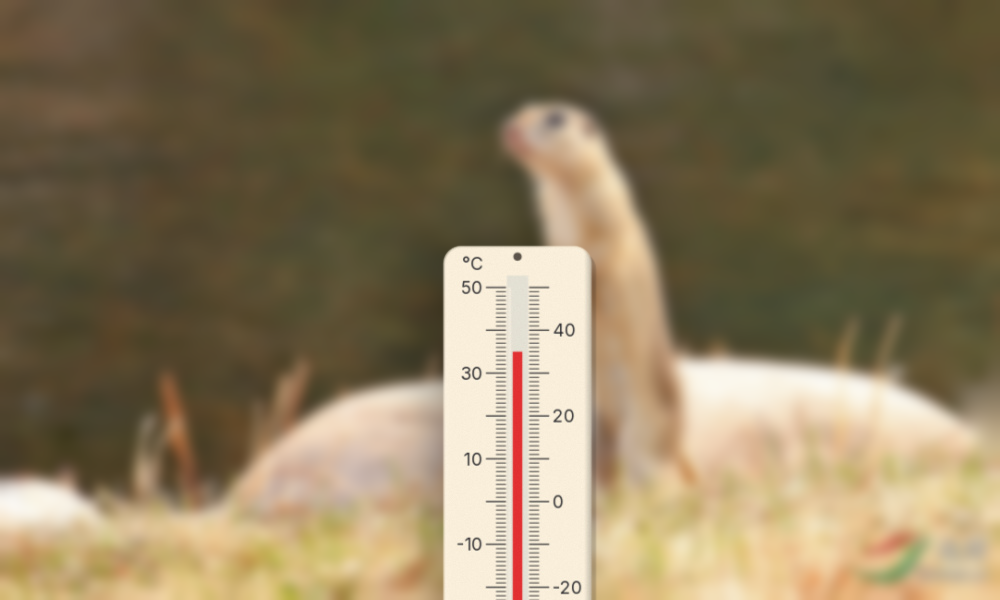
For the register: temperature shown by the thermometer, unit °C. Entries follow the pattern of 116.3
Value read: 35
